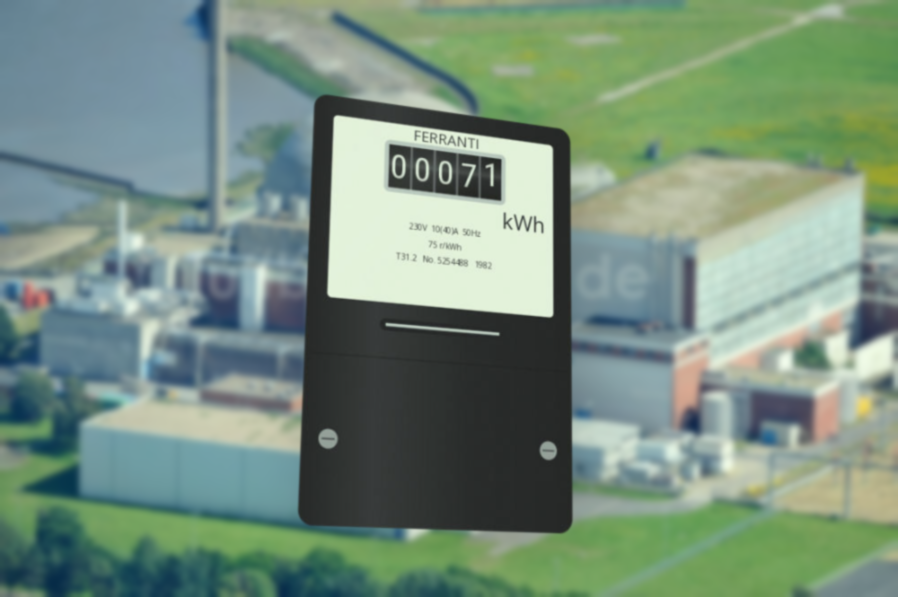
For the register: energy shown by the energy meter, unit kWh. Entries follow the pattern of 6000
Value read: 71
